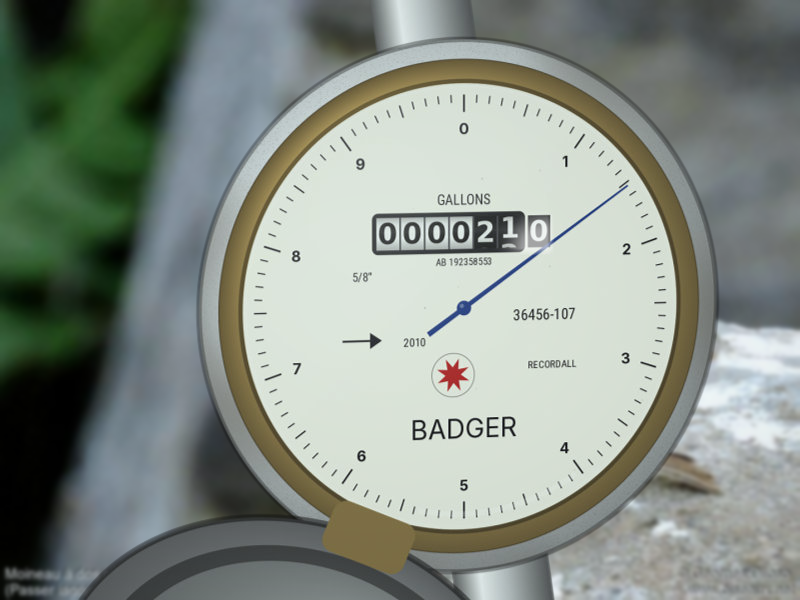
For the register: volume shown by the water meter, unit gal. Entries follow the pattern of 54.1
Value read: 211.5
